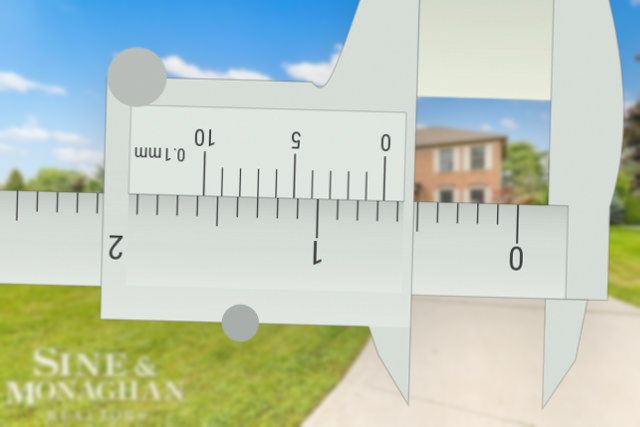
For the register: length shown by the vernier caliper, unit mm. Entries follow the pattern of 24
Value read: 6.7
